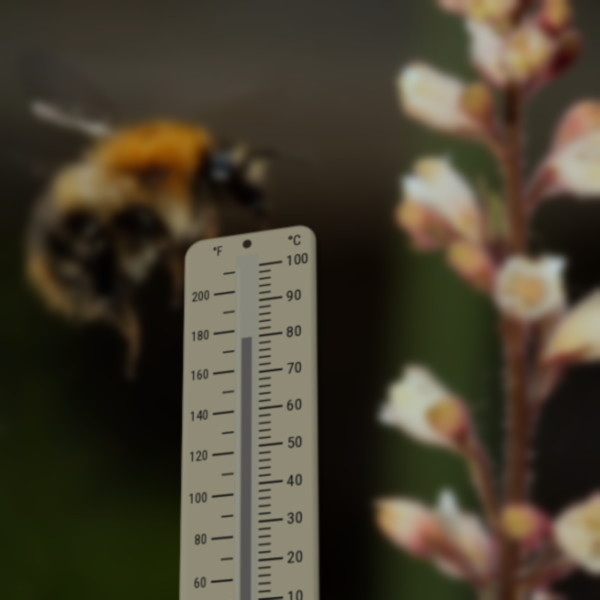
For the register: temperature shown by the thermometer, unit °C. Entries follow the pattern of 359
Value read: 80
